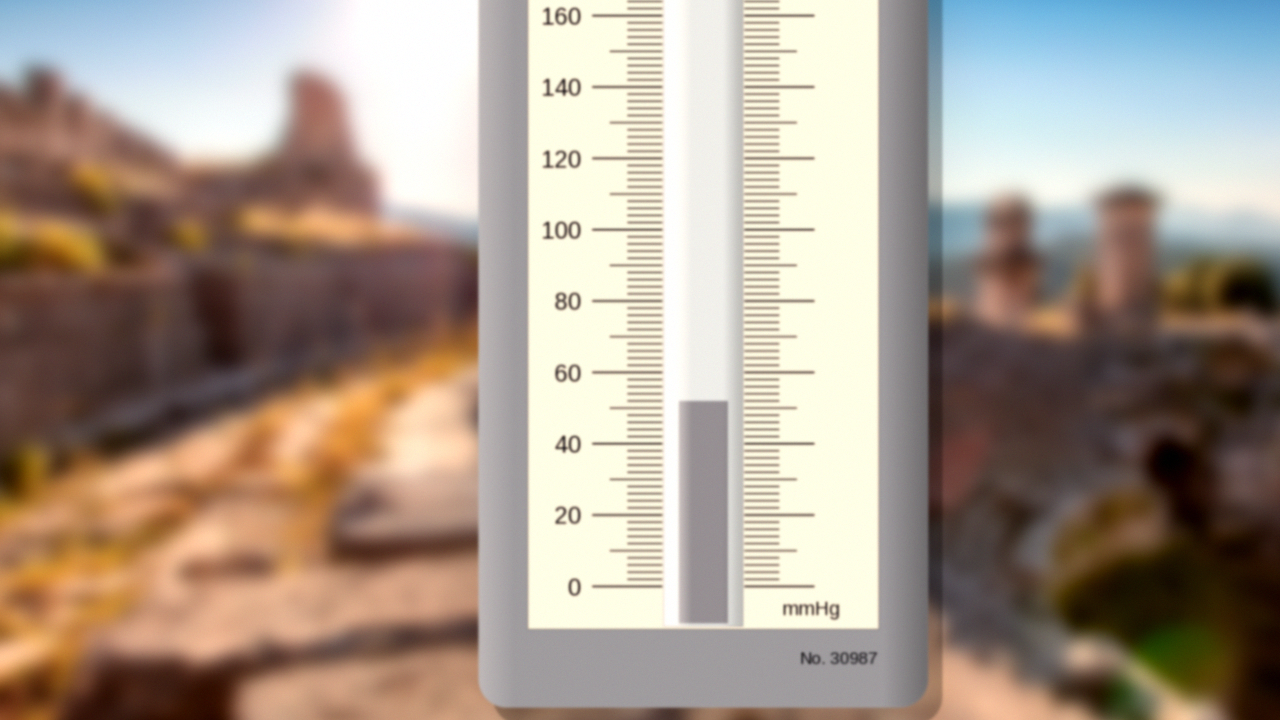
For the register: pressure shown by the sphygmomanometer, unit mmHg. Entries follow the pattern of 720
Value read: 52
